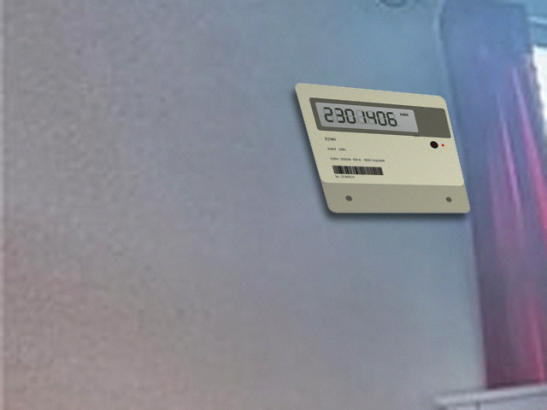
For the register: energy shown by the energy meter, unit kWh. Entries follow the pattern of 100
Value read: 2301406
